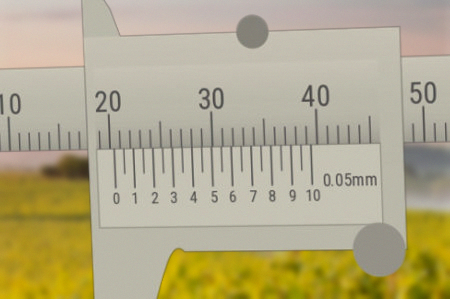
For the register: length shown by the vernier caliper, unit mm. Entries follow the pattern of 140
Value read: 20.4
